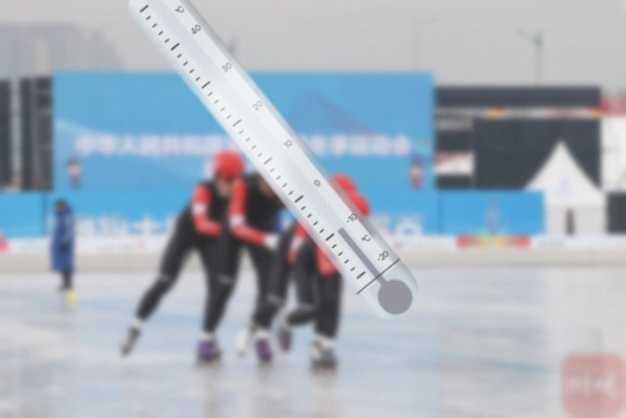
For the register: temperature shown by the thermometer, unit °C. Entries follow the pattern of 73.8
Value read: -10
